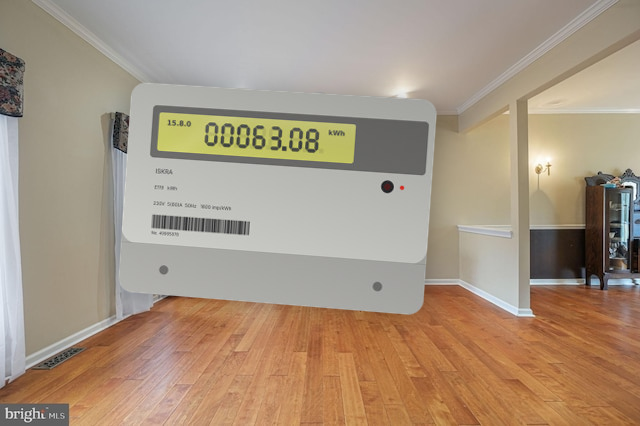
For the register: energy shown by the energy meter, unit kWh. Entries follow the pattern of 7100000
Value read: 63.08
